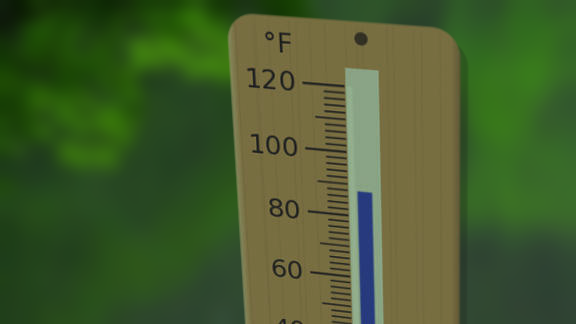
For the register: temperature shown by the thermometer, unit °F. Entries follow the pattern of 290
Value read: 88
